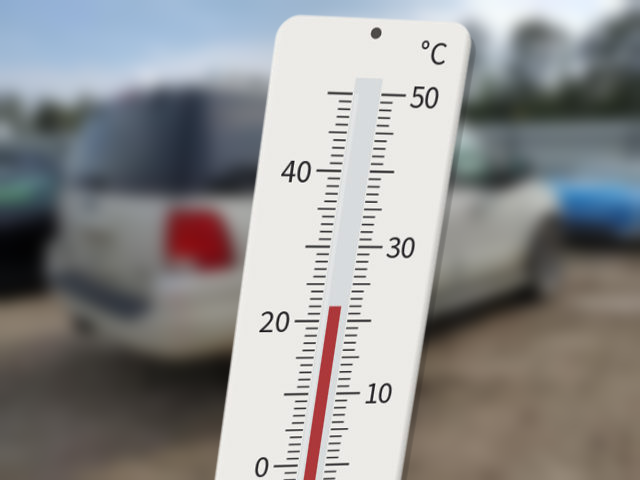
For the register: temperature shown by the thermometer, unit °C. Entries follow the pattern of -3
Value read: 22
